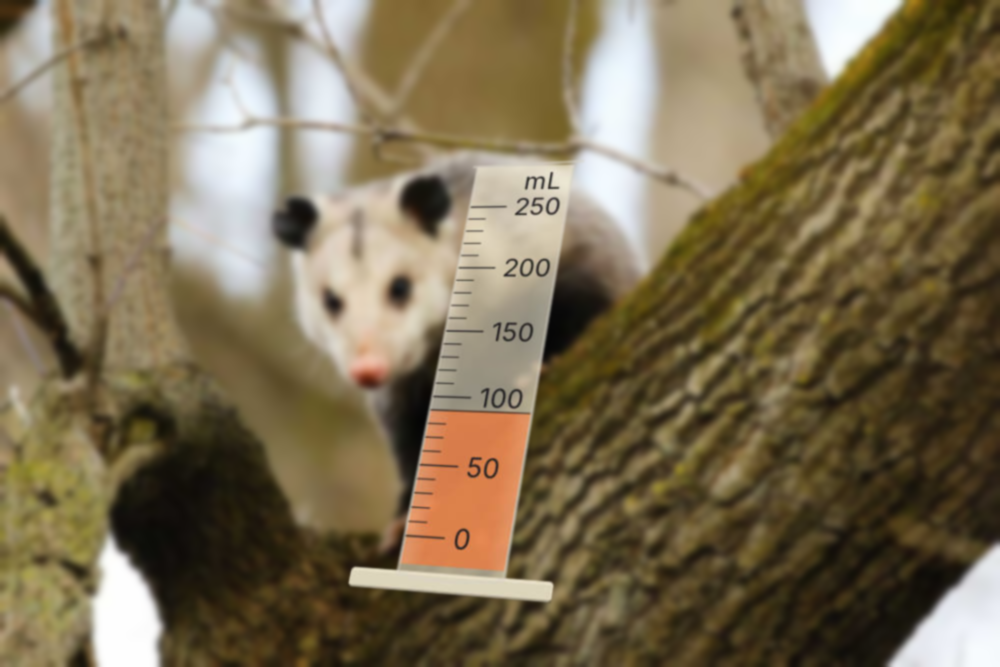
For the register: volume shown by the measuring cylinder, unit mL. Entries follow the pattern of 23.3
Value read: 90
